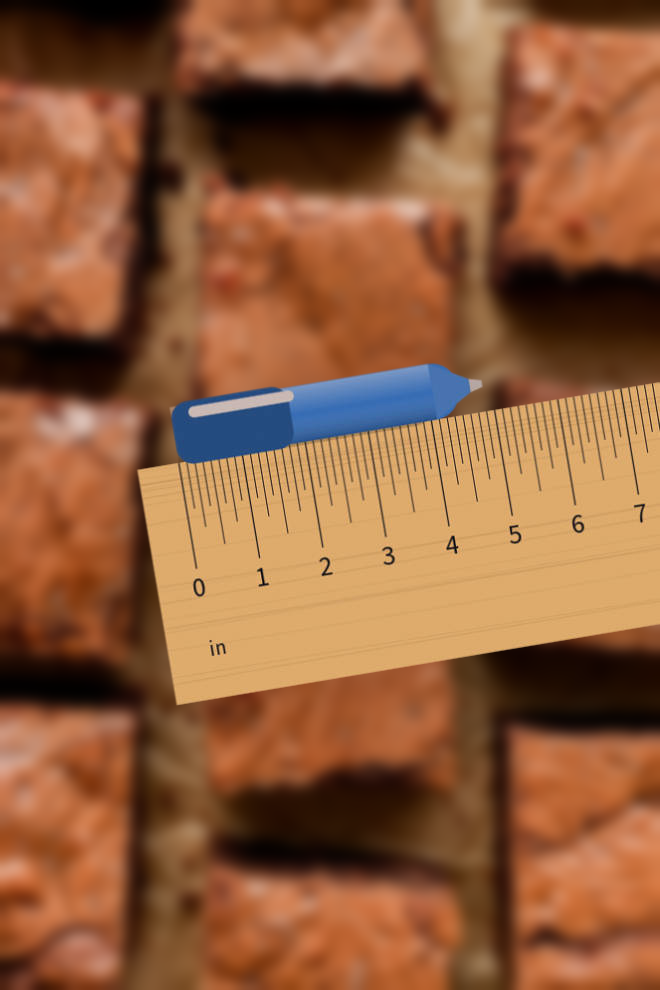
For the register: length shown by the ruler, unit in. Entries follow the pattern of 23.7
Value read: 4.875
